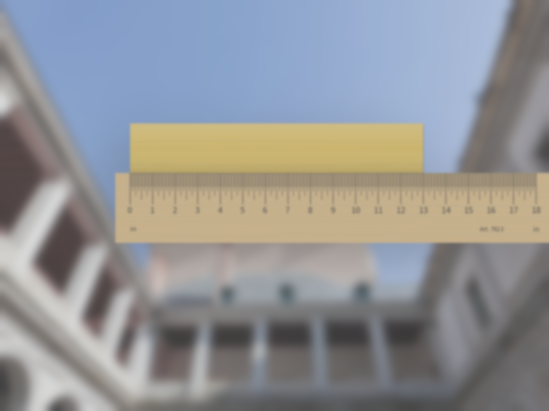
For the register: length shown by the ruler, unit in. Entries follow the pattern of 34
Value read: 13
